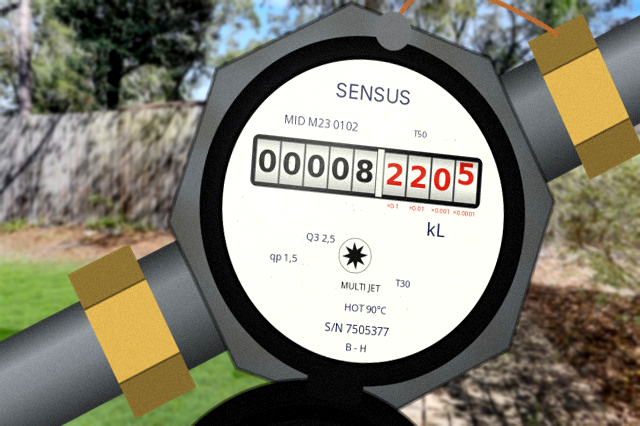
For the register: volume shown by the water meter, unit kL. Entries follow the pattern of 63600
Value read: 8.2205
